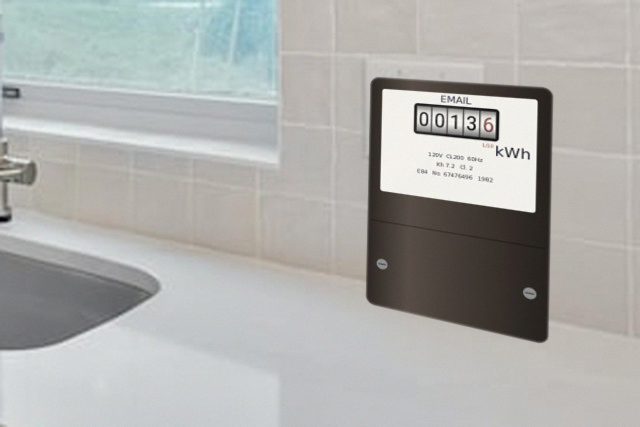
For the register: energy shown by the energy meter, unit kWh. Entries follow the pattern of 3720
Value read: 13.6
